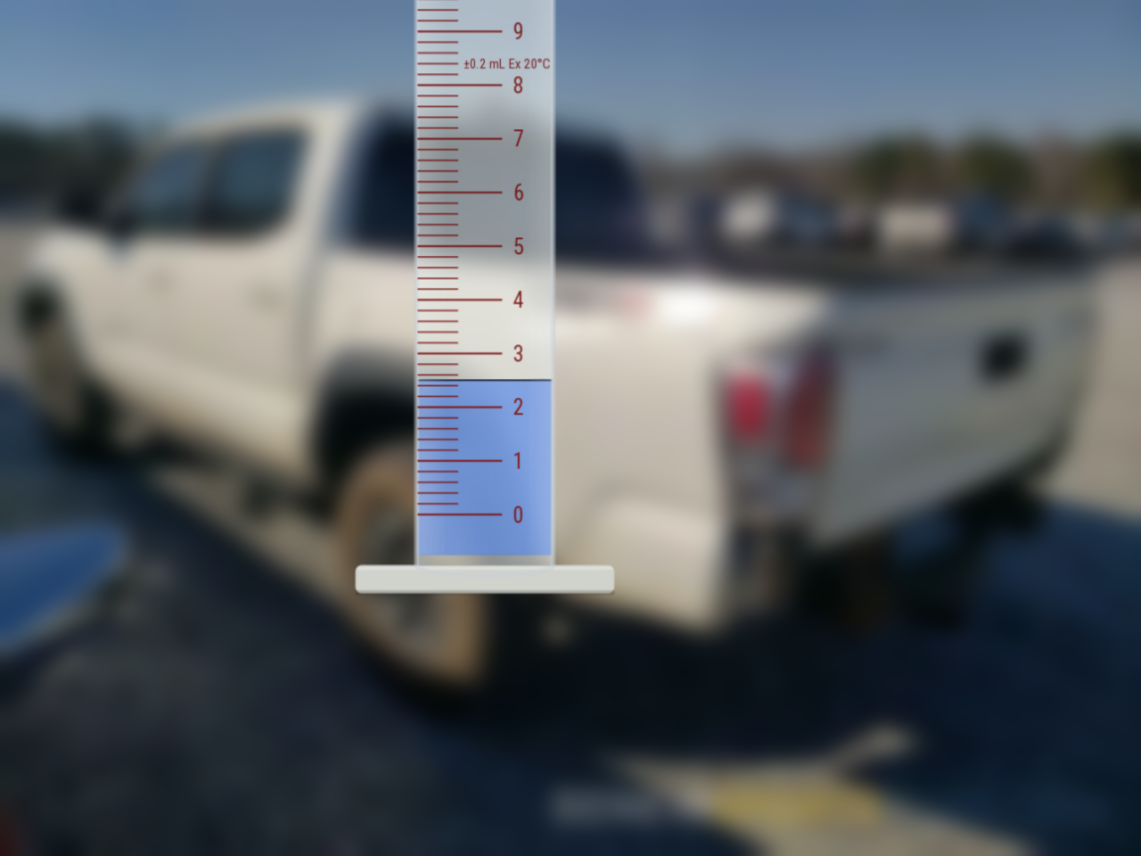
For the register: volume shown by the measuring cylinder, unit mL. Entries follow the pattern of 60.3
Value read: 2.5
